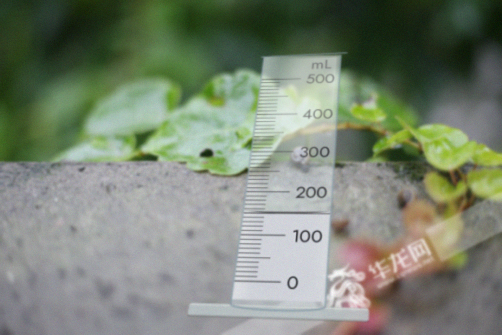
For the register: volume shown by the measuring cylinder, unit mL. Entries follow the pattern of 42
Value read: 150
